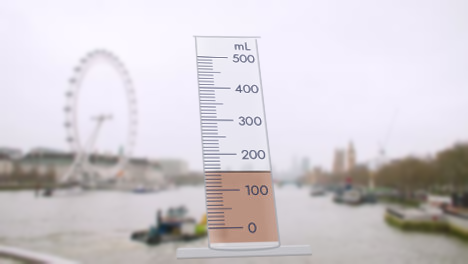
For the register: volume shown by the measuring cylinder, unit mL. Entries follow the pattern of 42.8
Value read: 150
